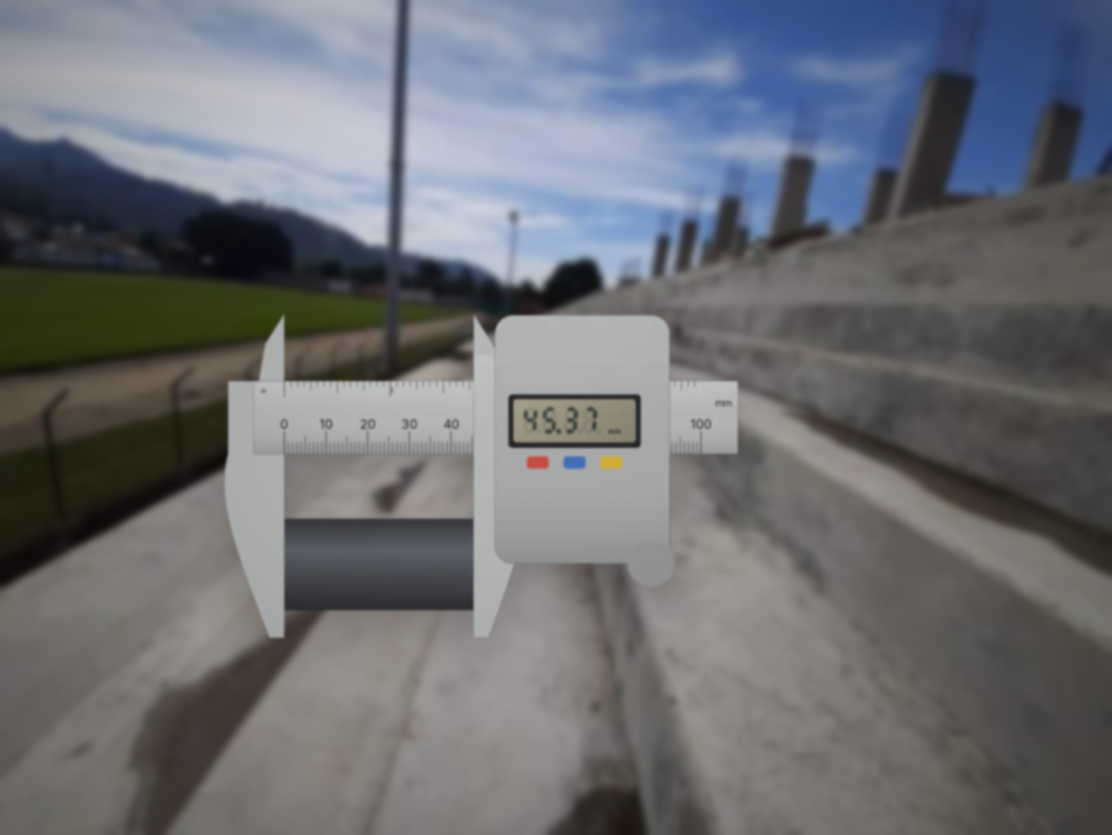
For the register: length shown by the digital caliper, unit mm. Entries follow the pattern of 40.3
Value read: 45.37
